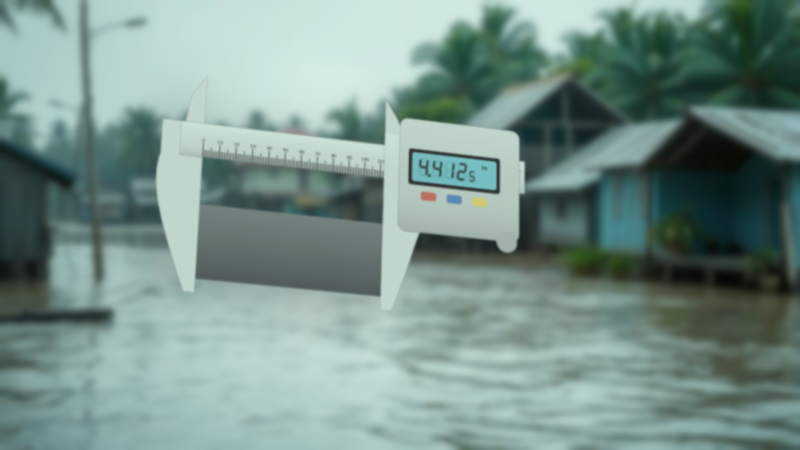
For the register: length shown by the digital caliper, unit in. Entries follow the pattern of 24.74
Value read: 4.4125
